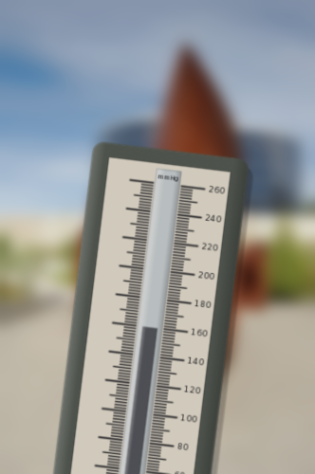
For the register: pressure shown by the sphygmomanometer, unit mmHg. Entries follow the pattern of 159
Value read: 160
